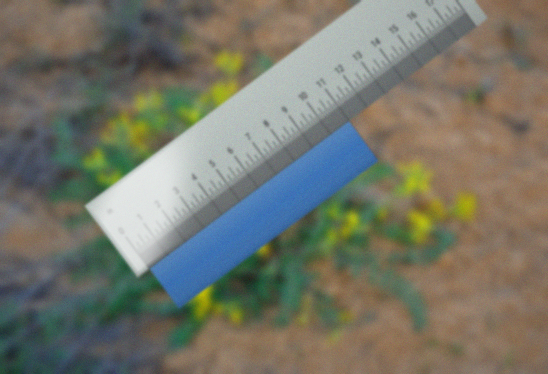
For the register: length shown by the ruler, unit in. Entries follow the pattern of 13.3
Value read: 11
